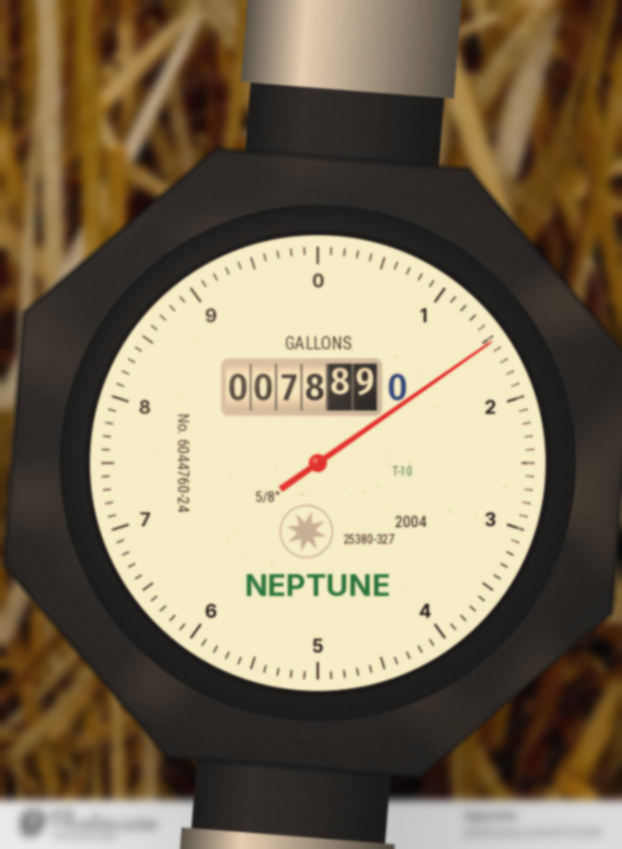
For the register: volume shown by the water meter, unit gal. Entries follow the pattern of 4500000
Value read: 78891.5
